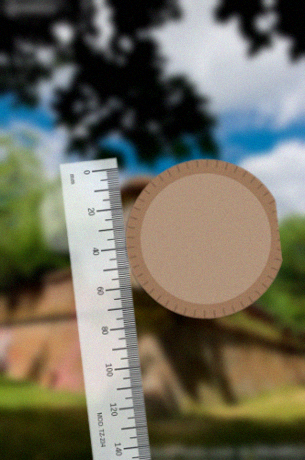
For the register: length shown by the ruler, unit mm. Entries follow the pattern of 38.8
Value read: 80
